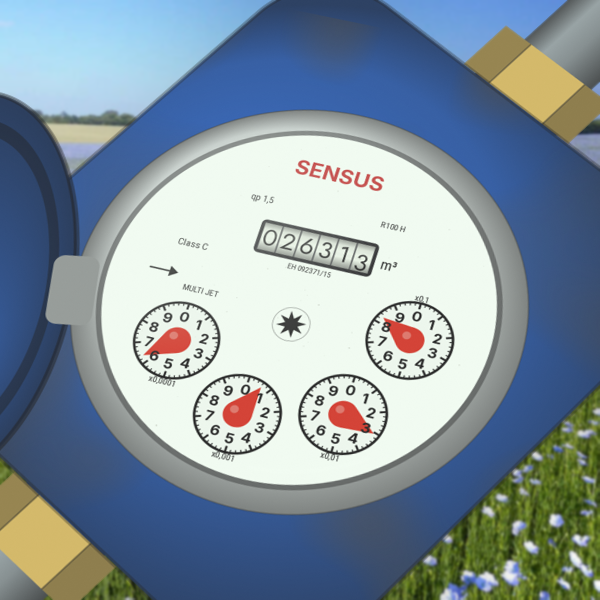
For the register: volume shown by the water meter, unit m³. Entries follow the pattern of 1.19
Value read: 26312.8306
